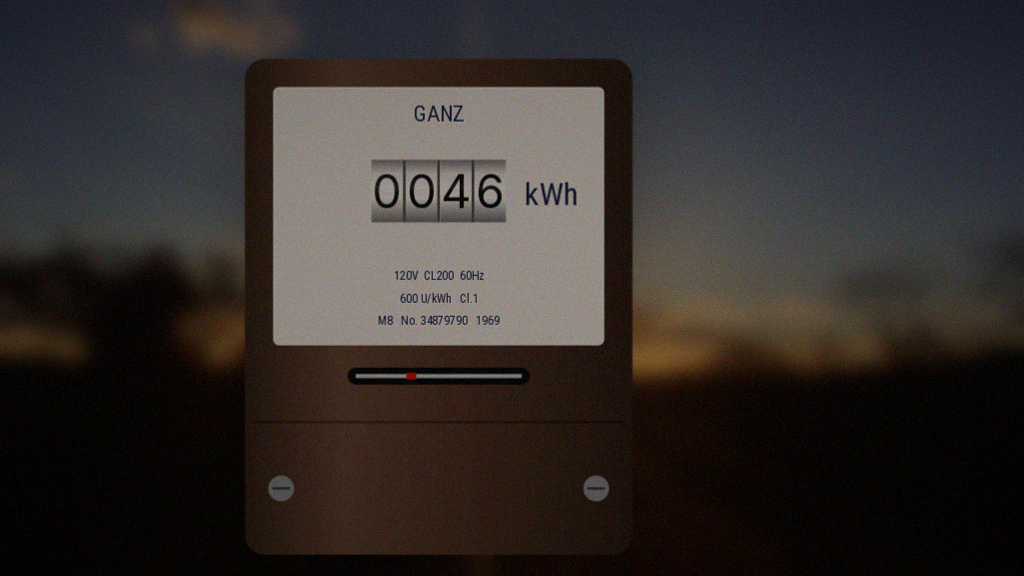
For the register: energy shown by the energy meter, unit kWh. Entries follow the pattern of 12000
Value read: 46
